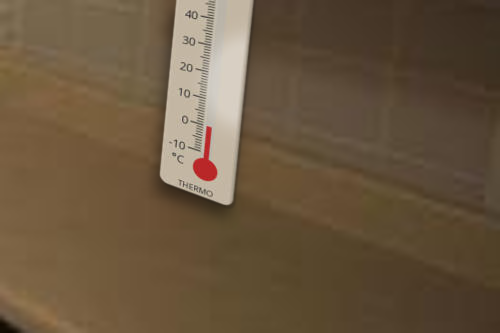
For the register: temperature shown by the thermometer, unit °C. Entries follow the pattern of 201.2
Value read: 0
